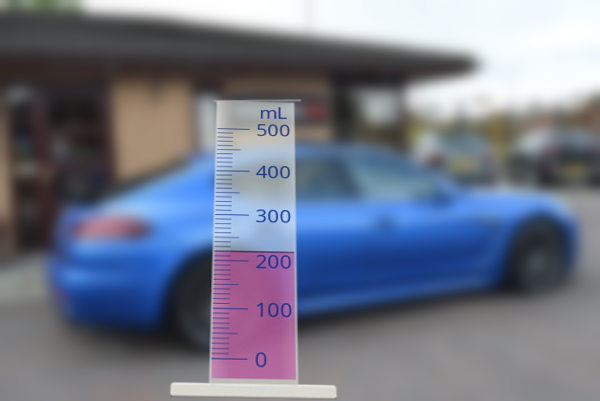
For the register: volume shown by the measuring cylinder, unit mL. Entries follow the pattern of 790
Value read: 220
